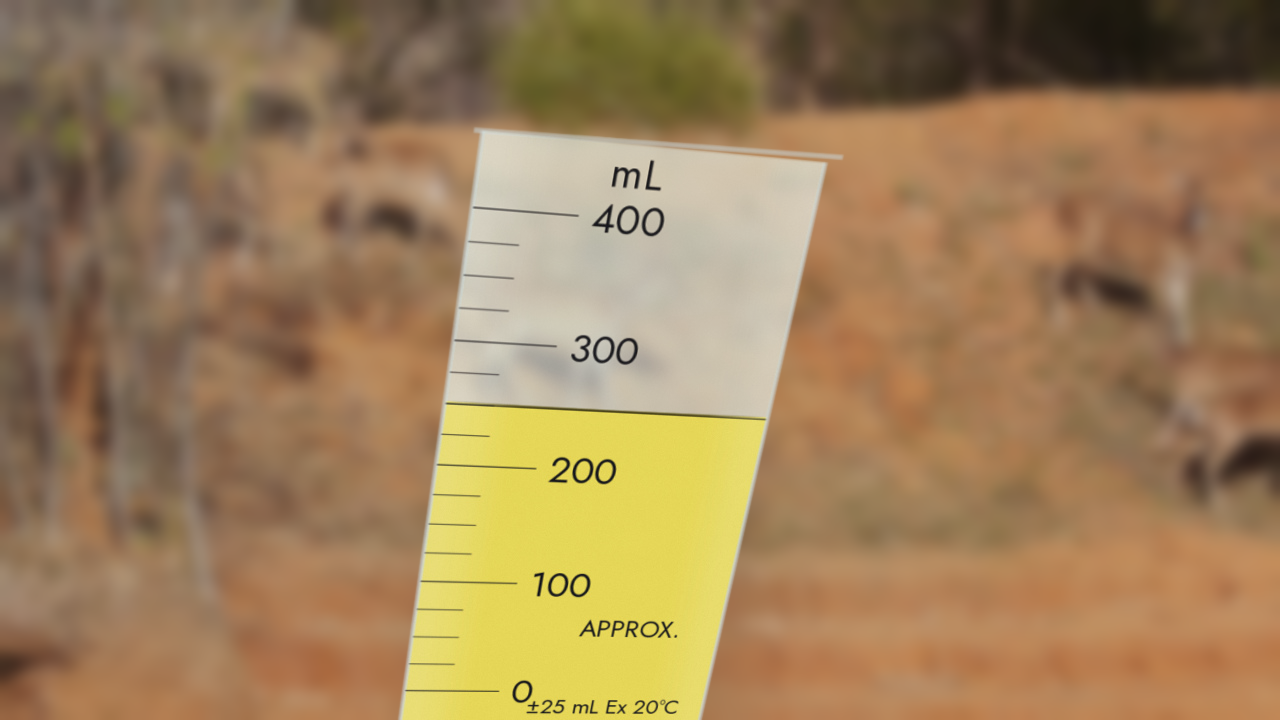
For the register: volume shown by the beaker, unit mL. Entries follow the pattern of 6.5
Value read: 250
